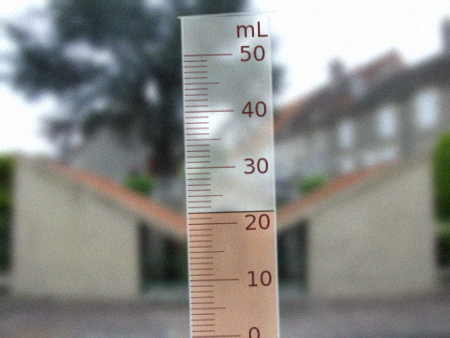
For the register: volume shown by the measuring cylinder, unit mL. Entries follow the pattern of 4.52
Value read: 22
